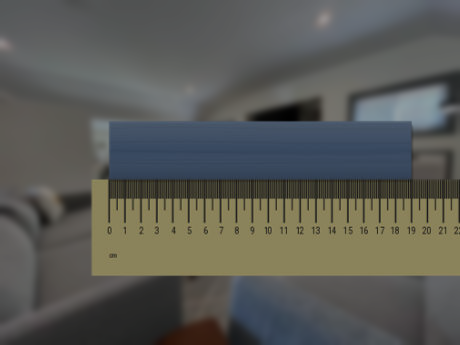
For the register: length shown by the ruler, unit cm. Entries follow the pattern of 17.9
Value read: 19
